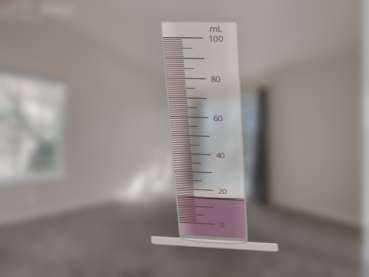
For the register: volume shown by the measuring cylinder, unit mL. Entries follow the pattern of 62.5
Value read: 15
